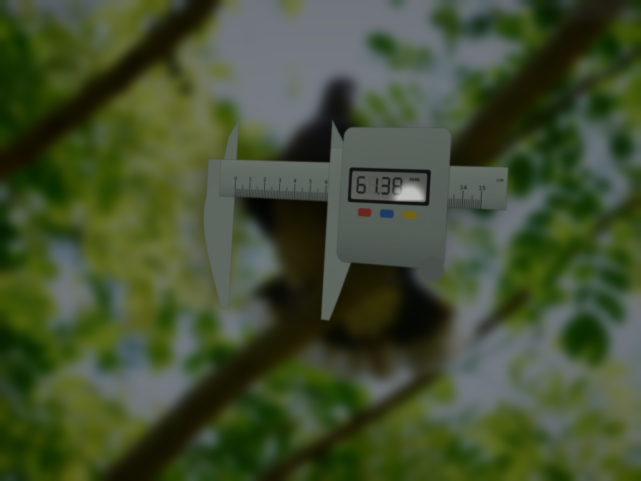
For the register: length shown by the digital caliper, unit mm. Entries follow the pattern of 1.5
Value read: 61.38
